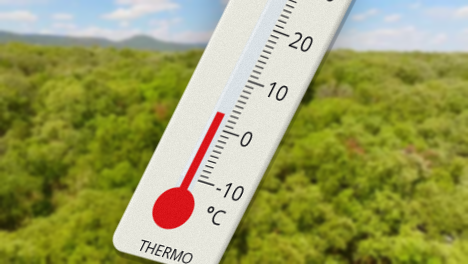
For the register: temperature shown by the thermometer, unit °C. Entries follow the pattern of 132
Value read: 3
